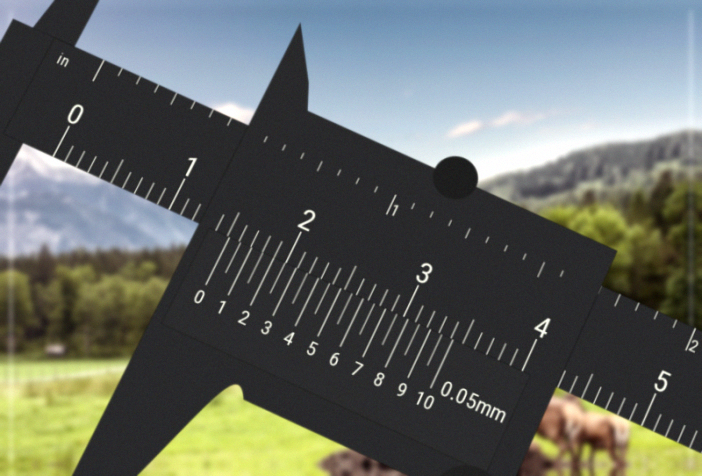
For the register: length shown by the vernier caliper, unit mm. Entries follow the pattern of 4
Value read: 15.2
